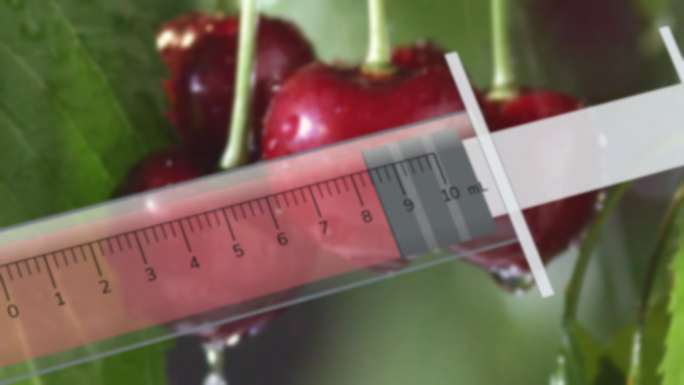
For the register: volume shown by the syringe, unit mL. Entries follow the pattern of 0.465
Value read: 8.4
